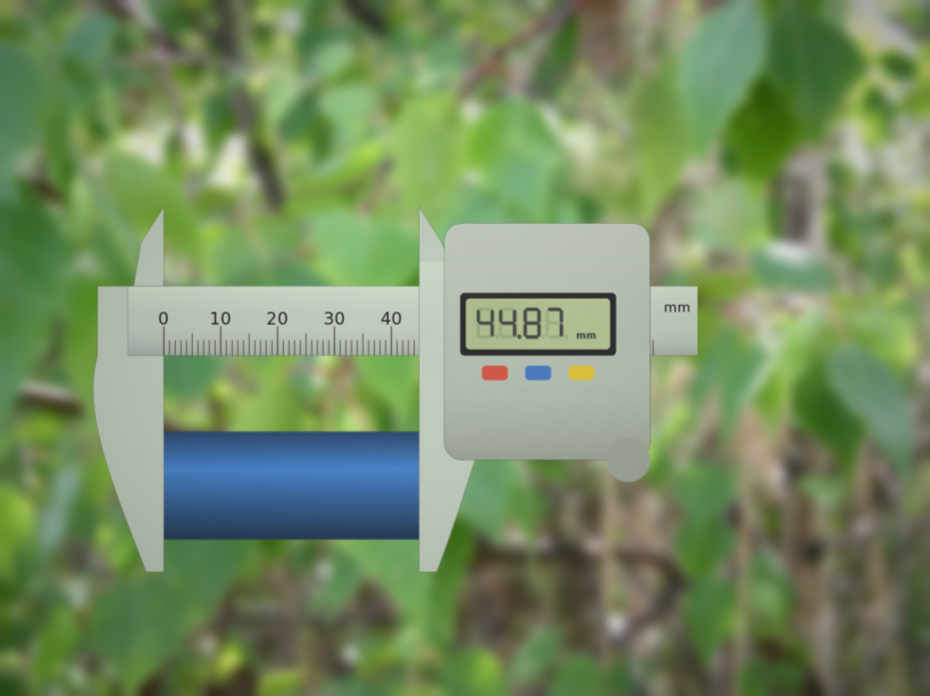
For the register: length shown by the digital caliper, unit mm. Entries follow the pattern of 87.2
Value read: 44.87
